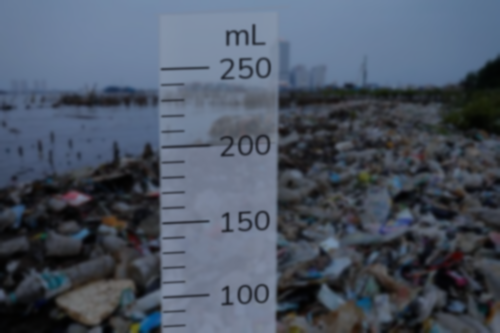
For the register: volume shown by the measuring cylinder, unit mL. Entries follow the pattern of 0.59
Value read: 200
